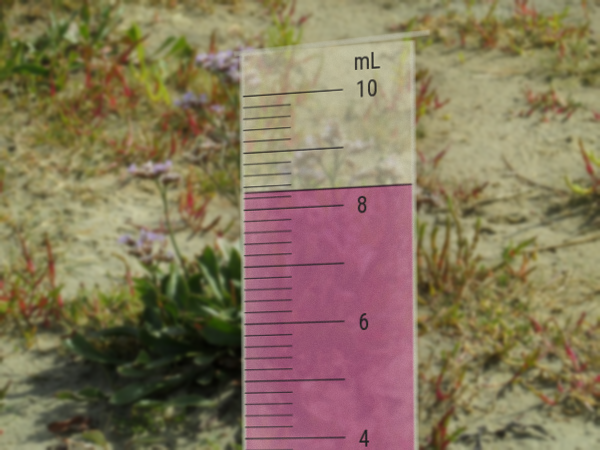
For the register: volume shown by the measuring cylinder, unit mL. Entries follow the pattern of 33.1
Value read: 8.3
